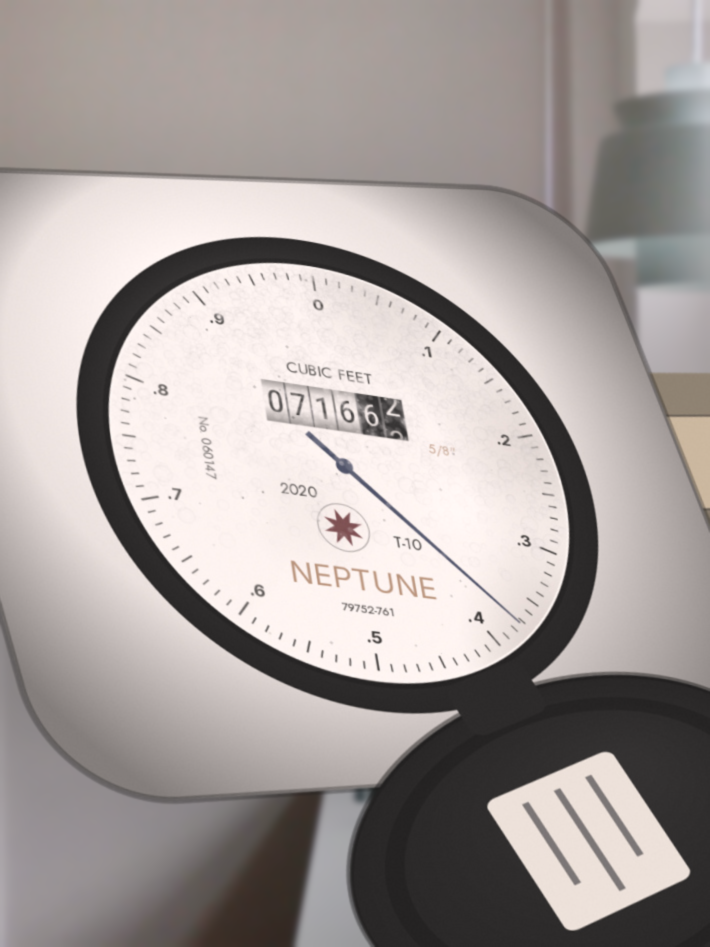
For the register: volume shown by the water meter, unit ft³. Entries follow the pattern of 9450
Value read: 71662.37
